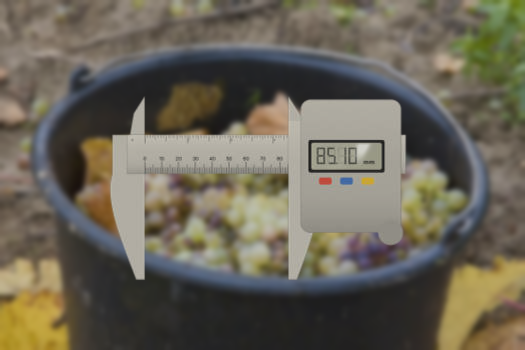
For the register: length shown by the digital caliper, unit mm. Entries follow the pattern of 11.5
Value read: 85.10
